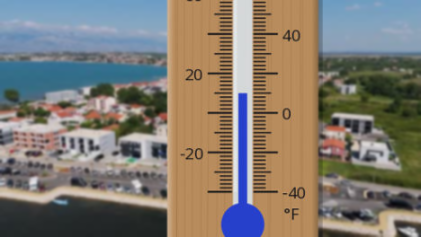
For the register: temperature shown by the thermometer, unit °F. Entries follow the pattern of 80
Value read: 10
